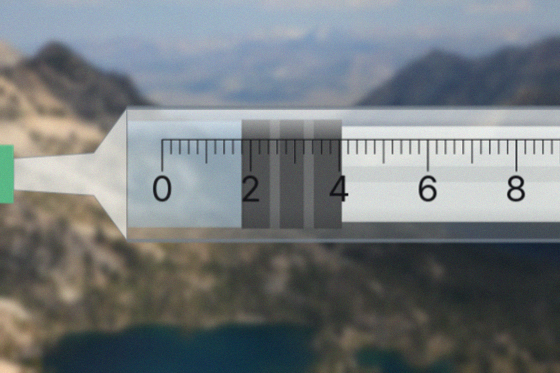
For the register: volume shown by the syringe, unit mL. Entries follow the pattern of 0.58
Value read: 1.8
